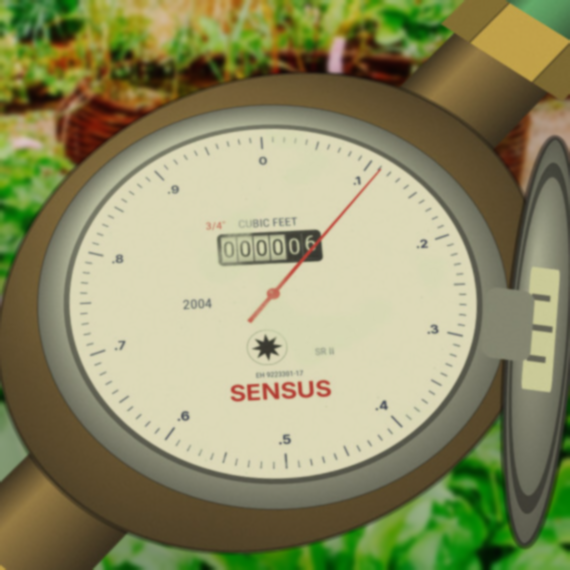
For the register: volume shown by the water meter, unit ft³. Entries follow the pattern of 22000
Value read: 6.11
